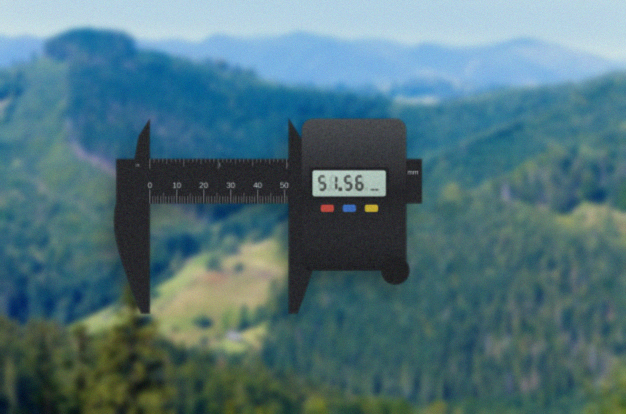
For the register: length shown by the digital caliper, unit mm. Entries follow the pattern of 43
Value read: 51.56
